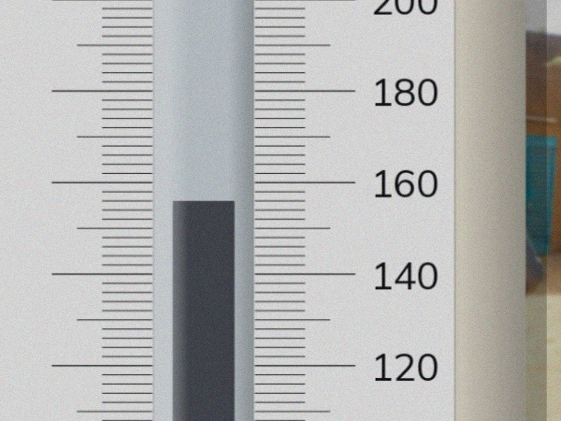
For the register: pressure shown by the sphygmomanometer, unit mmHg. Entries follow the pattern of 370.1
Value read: 156
